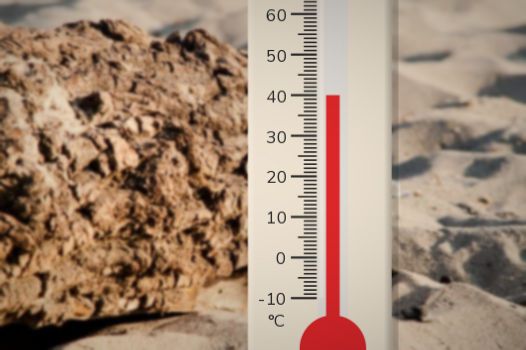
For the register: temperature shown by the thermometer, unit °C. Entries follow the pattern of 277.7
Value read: 40
